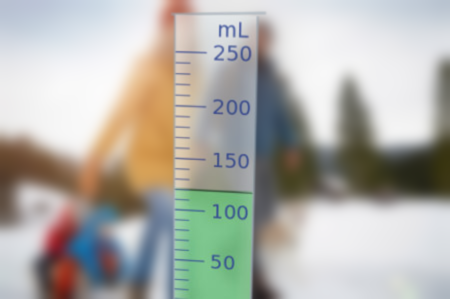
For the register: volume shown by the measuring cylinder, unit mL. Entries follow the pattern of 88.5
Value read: 120
